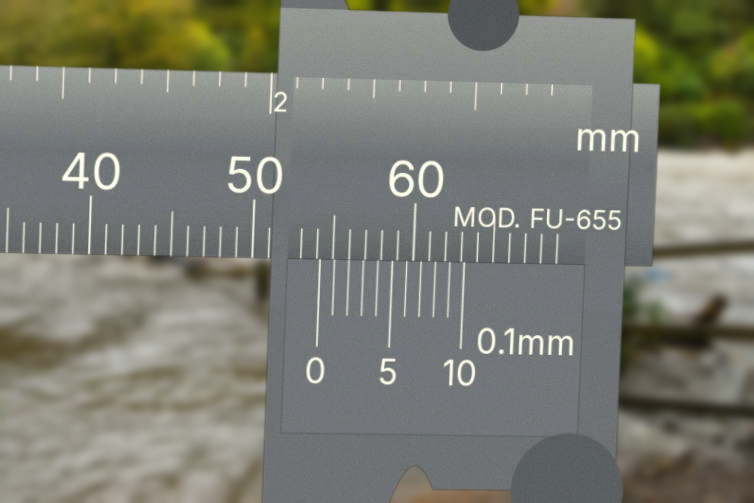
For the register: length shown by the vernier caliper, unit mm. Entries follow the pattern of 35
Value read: 54.2
